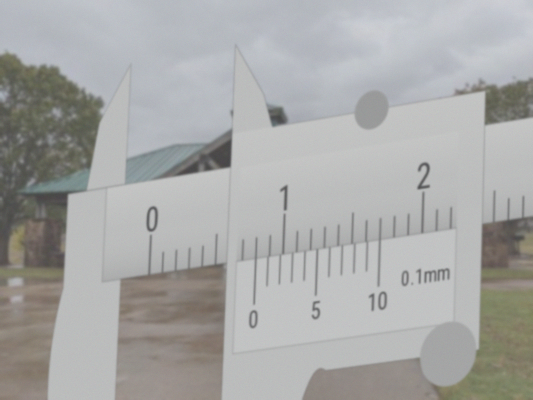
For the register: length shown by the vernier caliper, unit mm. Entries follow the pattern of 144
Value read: 8.0
